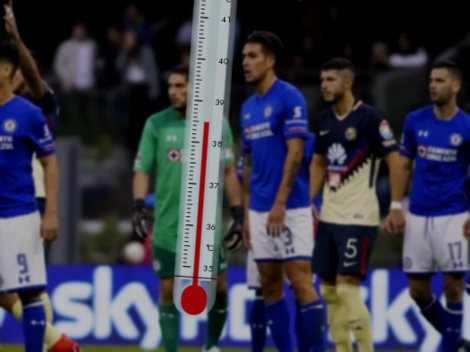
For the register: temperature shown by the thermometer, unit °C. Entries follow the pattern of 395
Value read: 38.5
